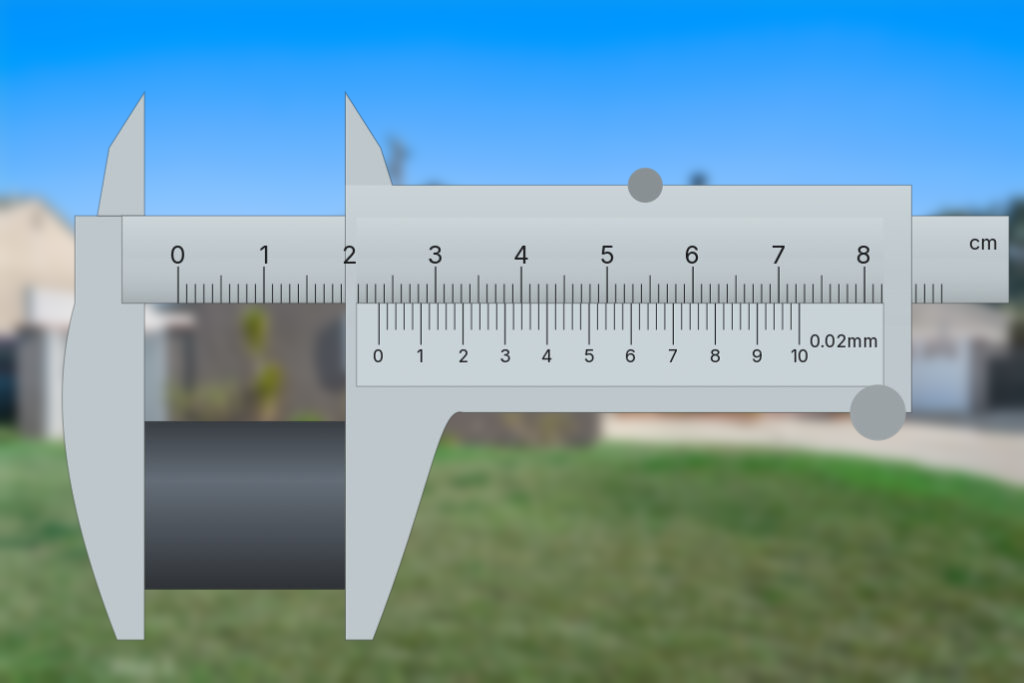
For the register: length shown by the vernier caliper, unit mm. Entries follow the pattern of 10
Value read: 23.4
